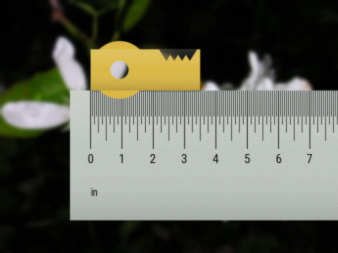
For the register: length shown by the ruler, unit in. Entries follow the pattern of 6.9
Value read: 3.5
